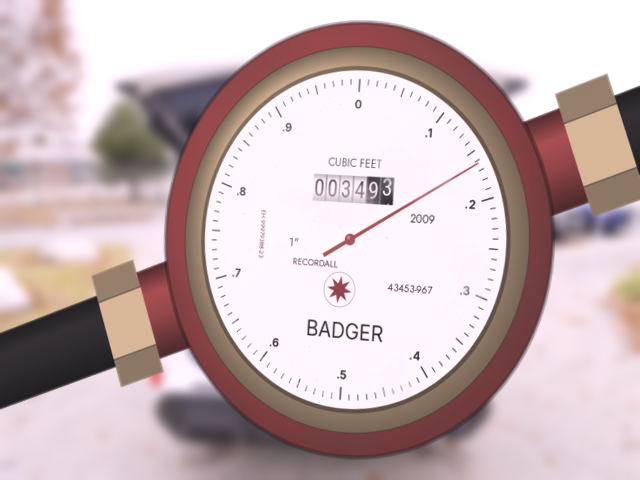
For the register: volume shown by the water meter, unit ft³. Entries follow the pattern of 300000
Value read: 3493.16
